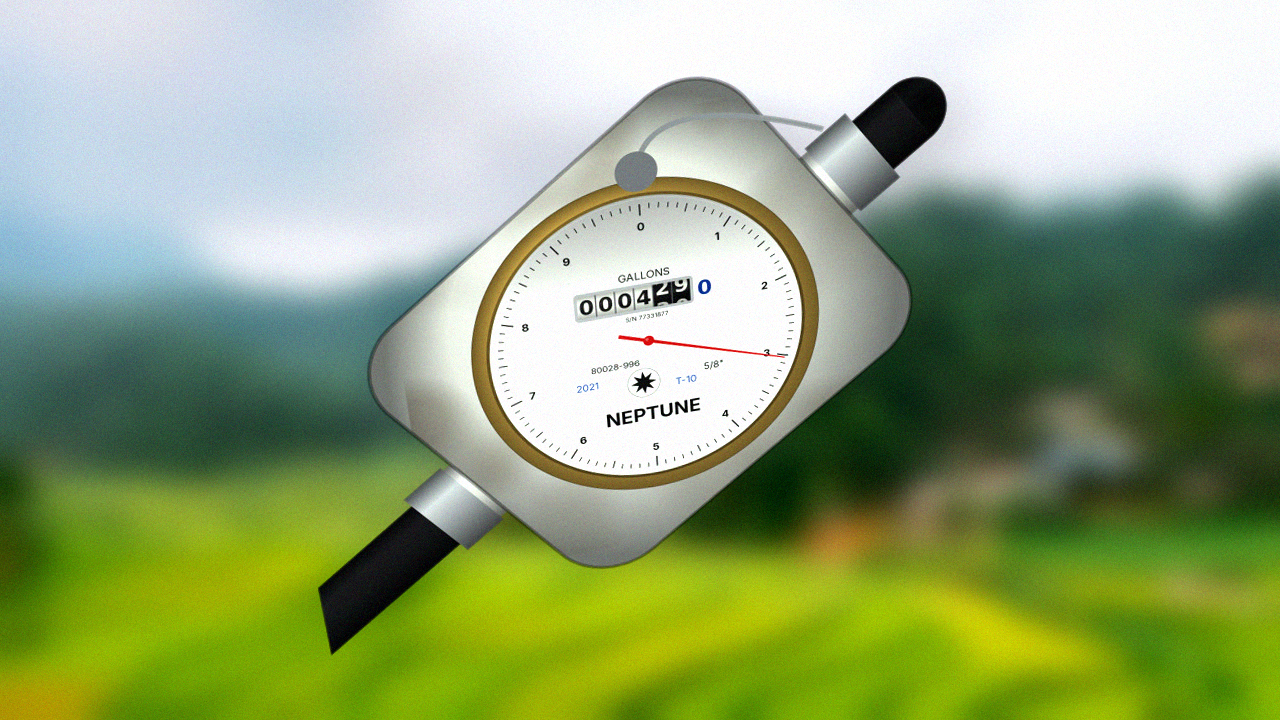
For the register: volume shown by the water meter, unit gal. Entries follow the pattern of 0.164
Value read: 4293.0
